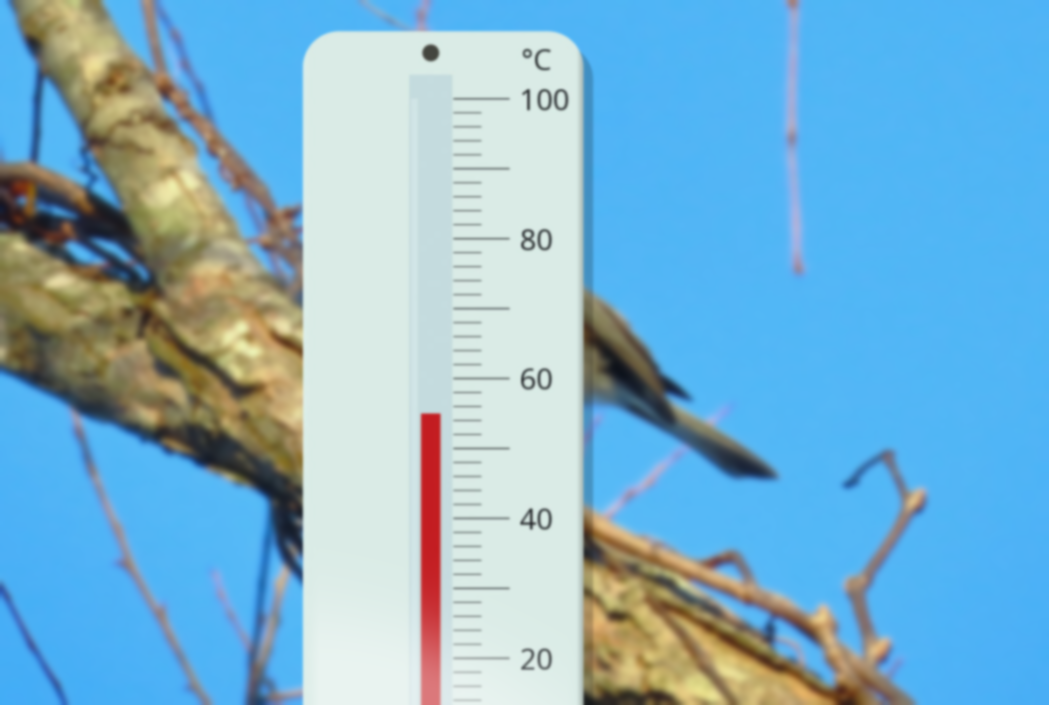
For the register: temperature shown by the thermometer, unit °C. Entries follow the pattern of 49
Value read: 55
